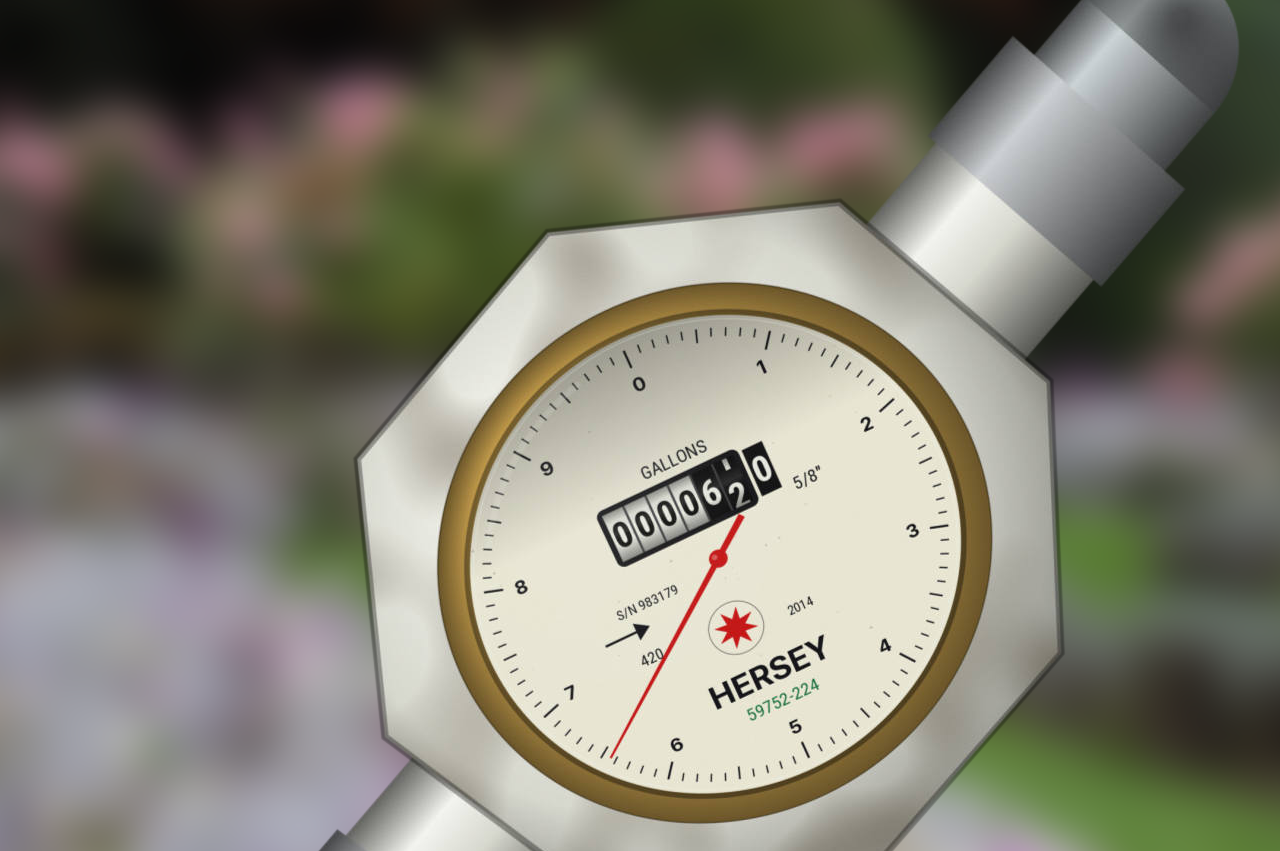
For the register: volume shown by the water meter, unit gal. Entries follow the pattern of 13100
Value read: 616.4
